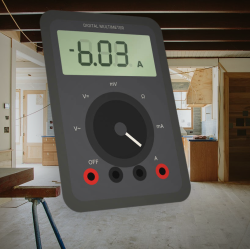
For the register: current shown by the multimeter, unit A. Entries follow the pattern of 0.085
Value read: -6.03
